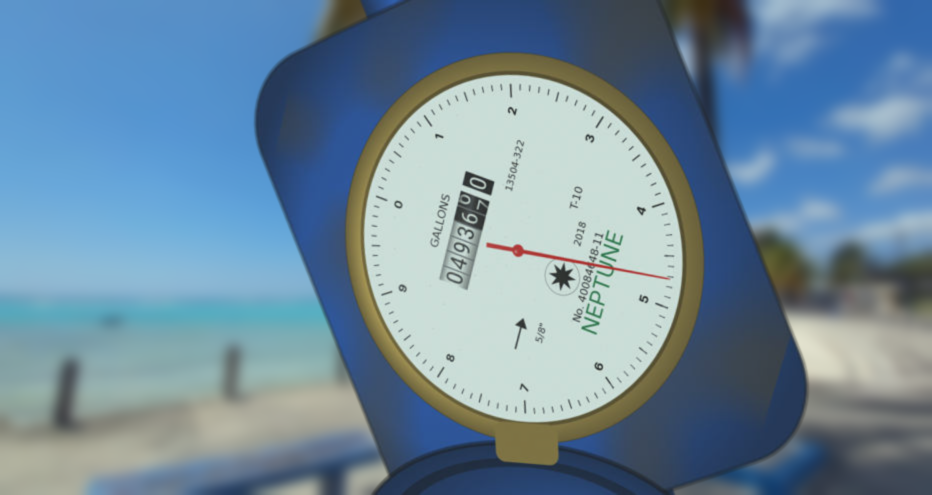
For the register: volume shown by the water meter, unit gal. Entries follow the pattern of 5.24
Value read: 493664.7
